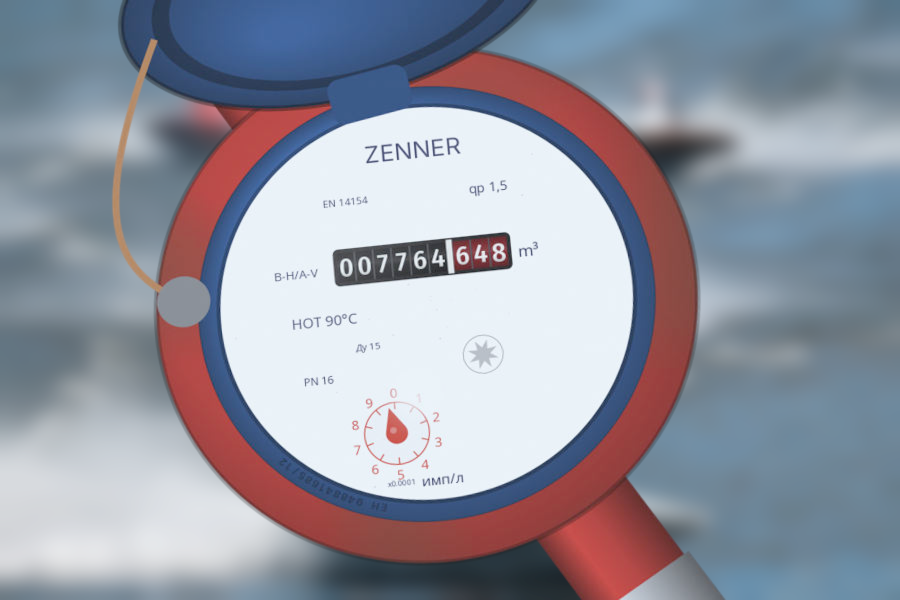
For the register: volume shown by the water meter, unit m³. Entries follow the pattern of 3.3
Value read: 7764.6479
